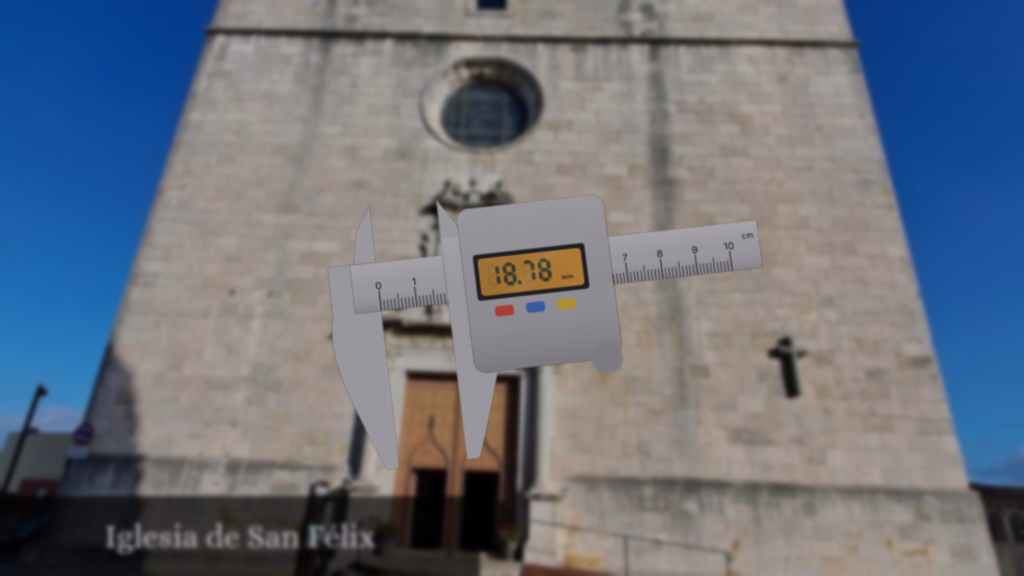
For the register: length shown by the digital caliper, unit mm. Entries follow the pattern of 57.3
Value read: 18.78
